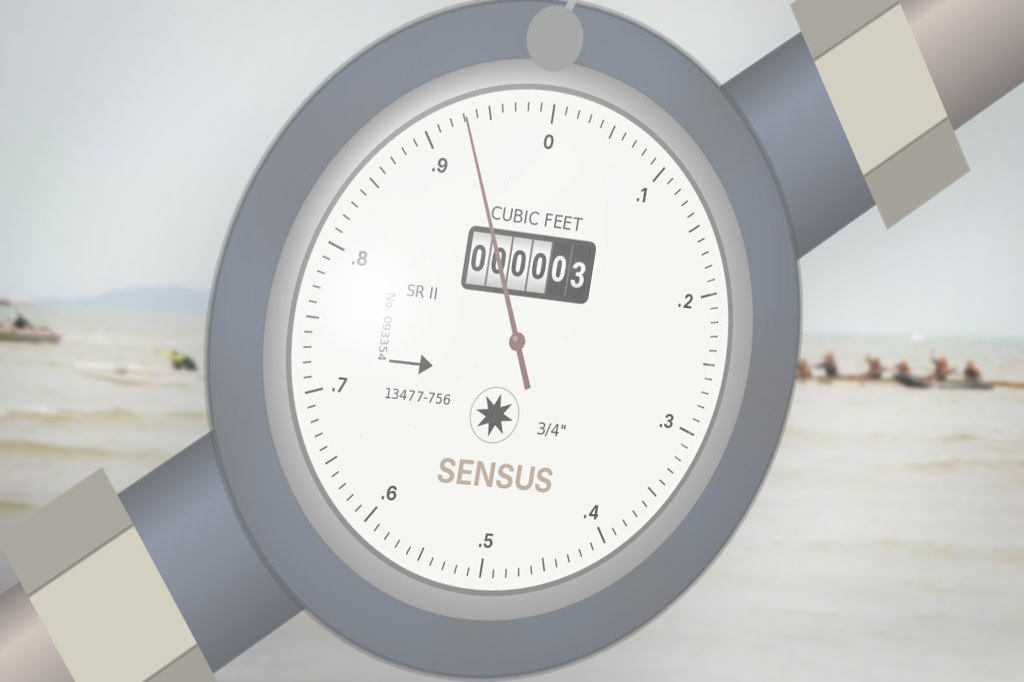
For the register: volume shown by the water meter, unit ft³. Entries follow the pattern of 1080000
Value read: 2.93
